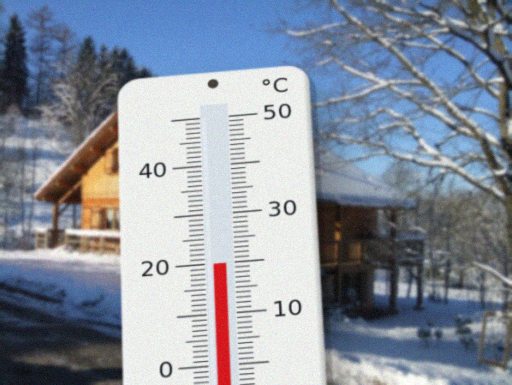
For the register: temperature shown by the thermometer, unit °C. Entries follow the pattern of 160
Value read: 20
